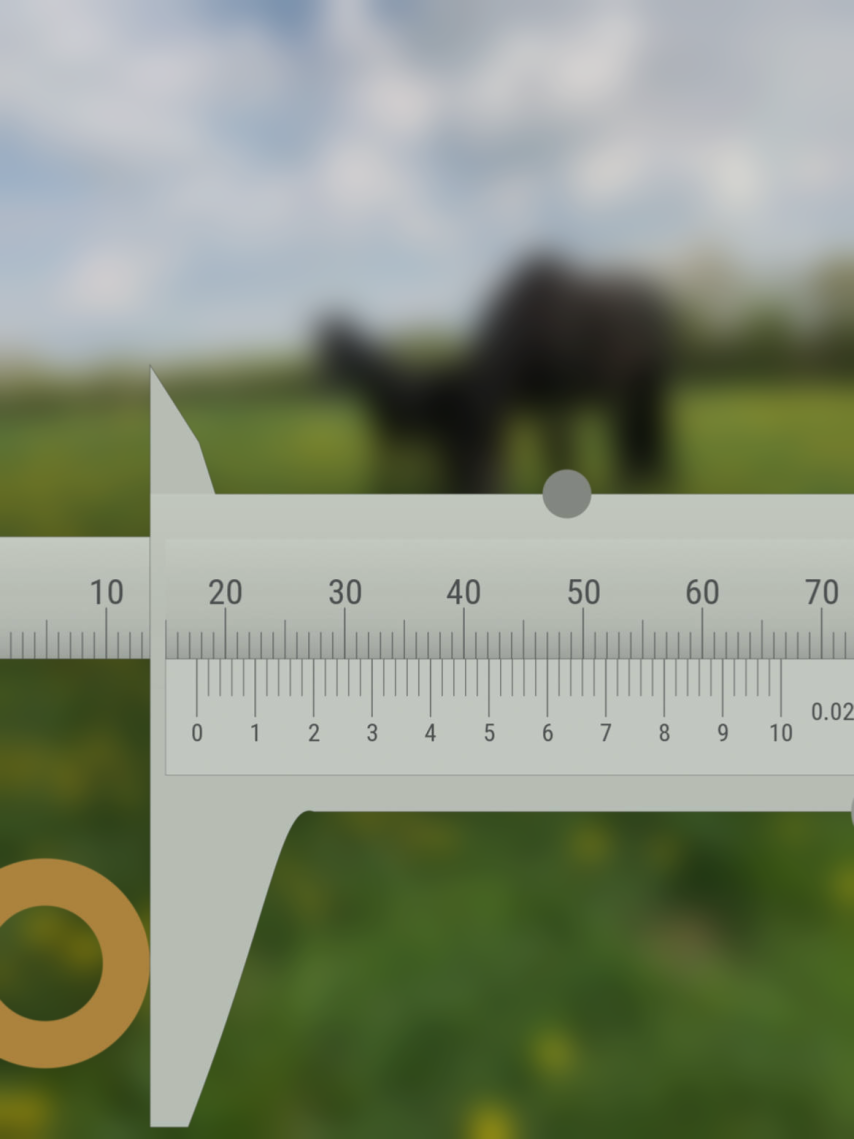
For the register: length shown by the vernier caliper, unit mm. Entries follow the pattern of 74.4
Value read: 17.6
